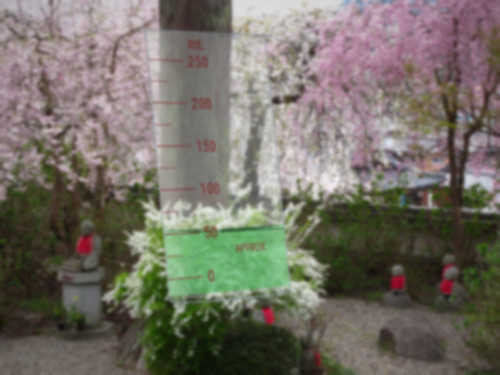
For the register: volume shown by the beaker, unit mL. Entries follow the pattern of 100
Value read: 50
